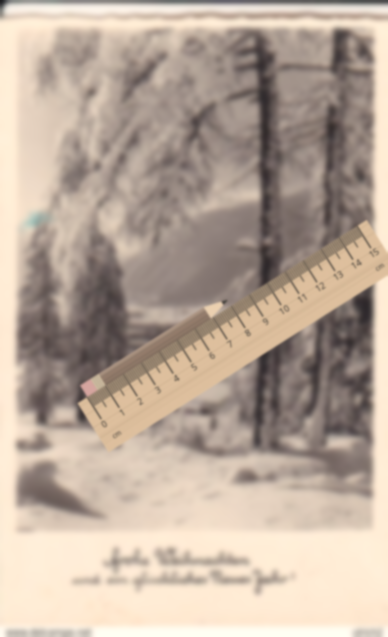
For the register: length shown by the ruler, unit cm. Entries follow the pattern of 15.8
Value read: 8
